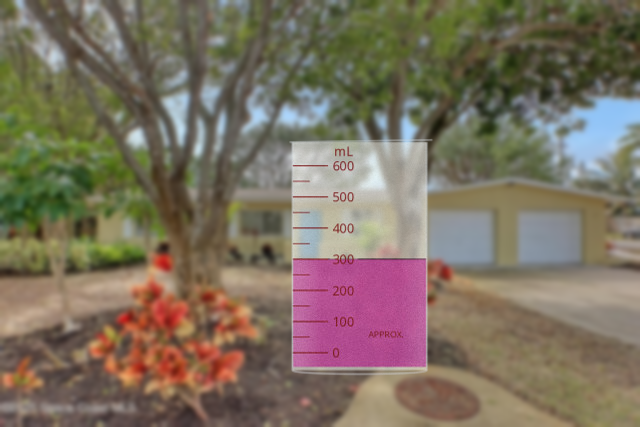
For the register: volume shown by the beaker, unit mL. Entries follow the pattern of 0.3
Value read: 300
